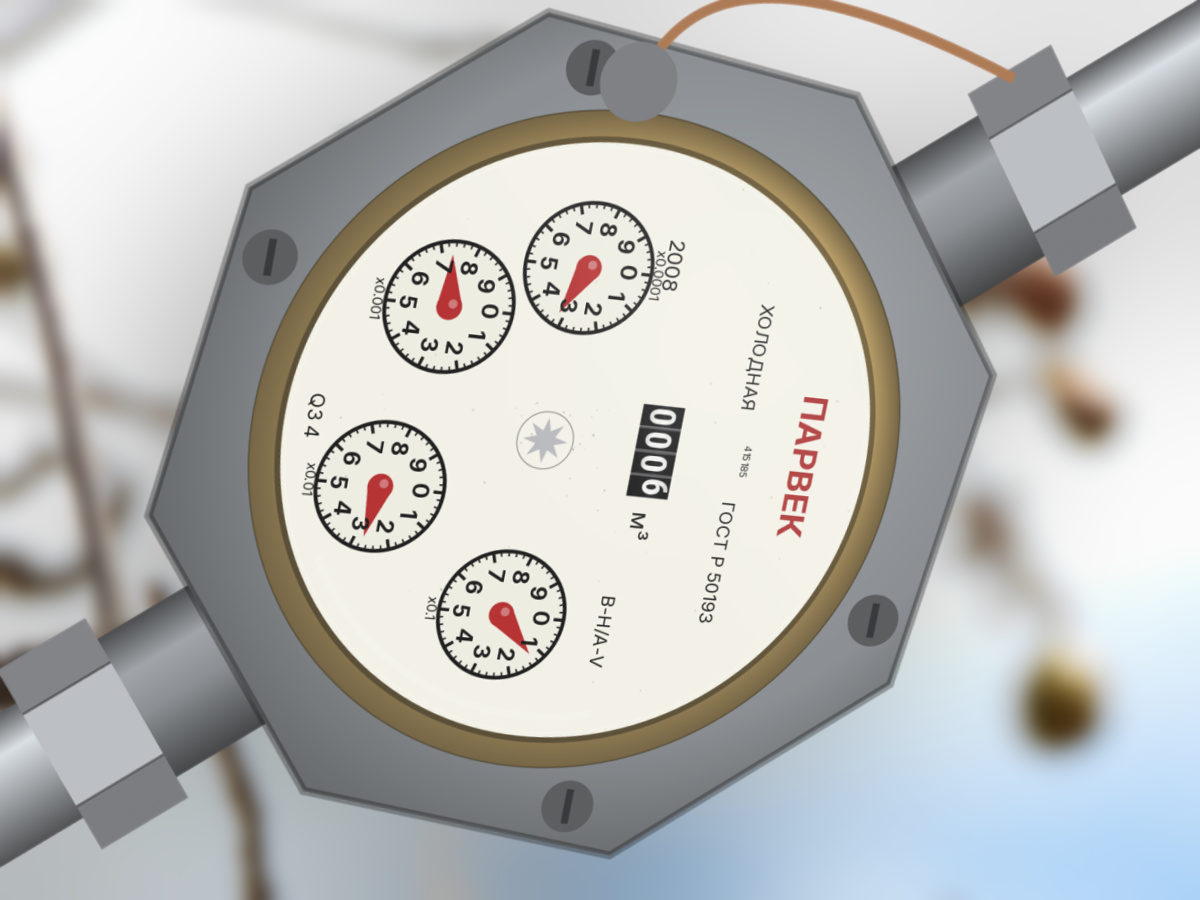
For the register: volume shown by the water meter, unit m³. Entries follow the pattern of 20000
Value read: 6.1273
